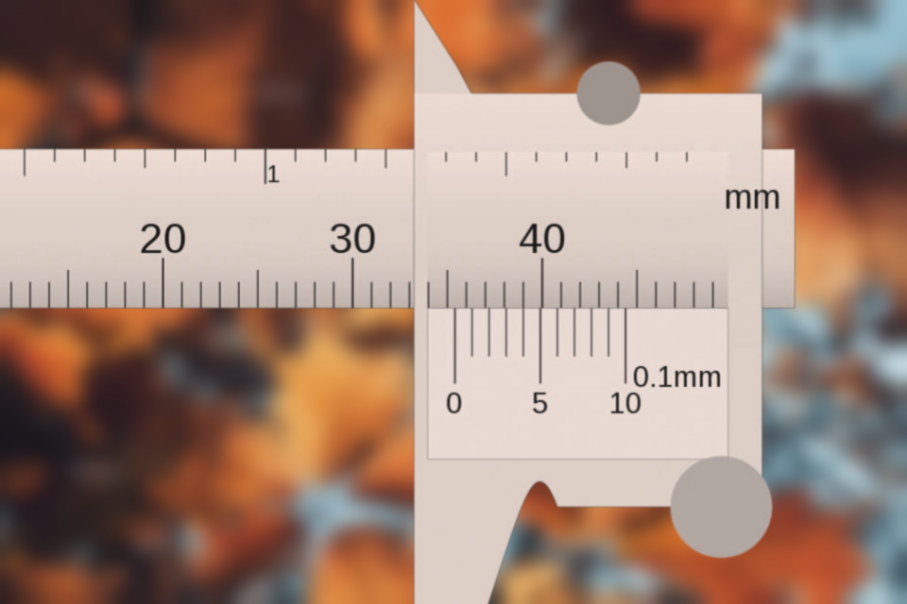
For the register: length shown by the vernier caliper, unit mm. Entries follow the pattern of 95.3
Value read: 35.4
